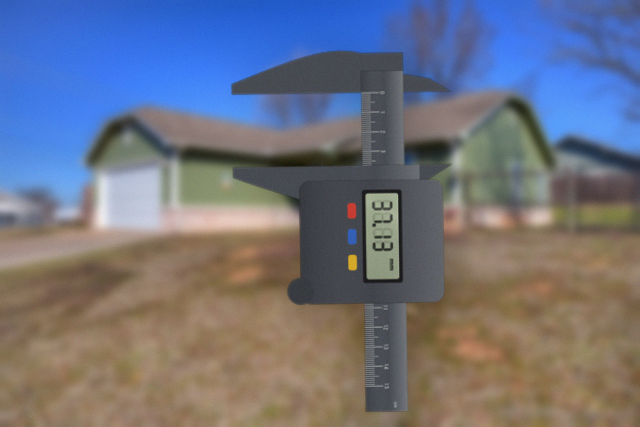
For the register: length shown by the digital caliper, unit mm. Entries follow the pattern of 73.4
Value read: 37.13
